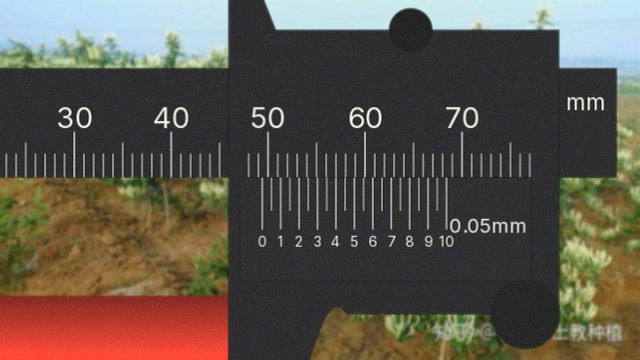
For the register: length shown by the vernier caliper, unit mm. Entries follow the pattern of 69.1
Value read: 49.4
